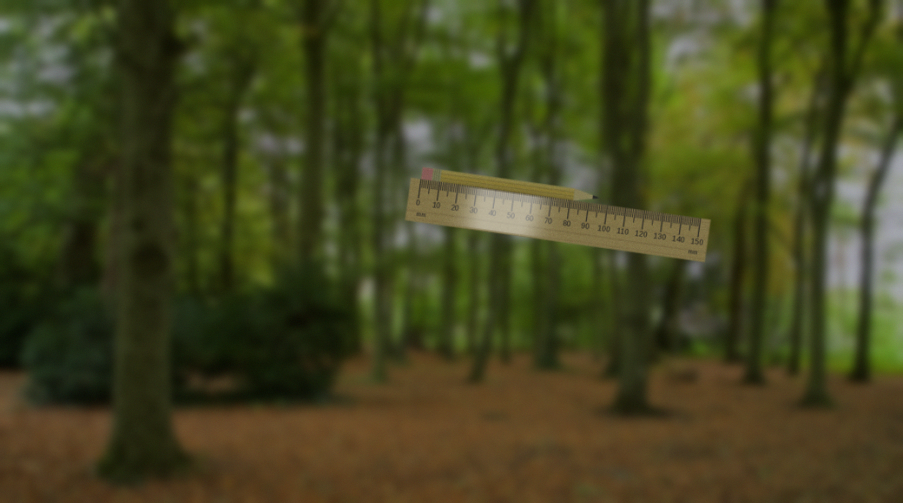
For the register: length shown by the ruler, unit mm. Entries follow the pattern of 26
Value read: 95
